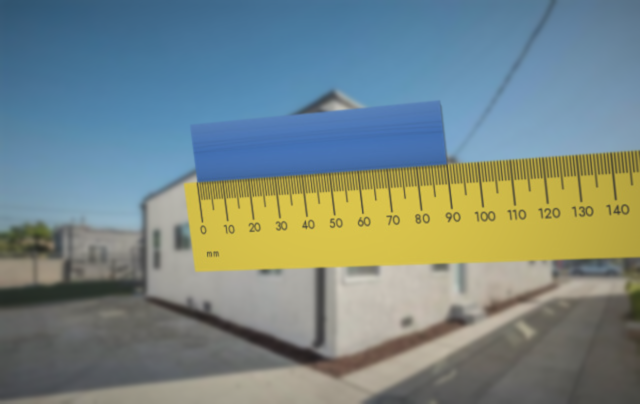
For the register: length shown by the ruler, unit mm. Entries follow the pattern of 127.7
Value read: 90
